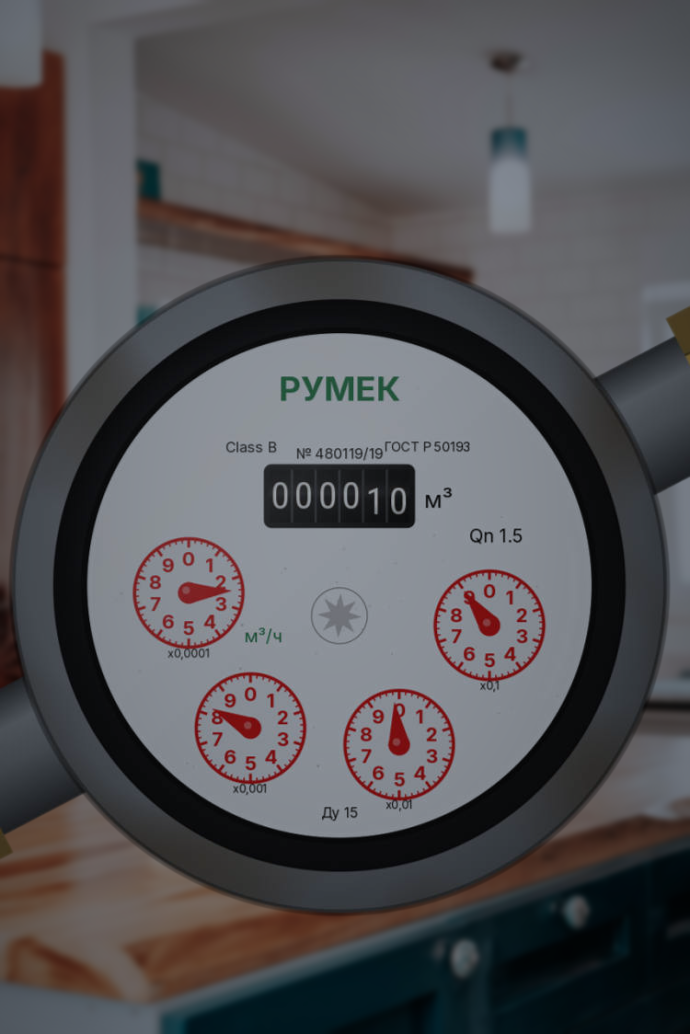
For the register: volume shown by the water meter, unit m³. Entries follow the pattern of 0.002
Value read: 9.8982
